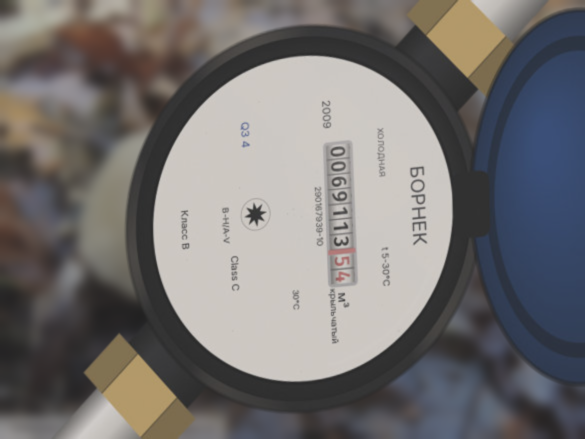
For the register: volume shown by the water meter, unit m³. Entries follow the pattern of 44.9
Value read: 69113.54
